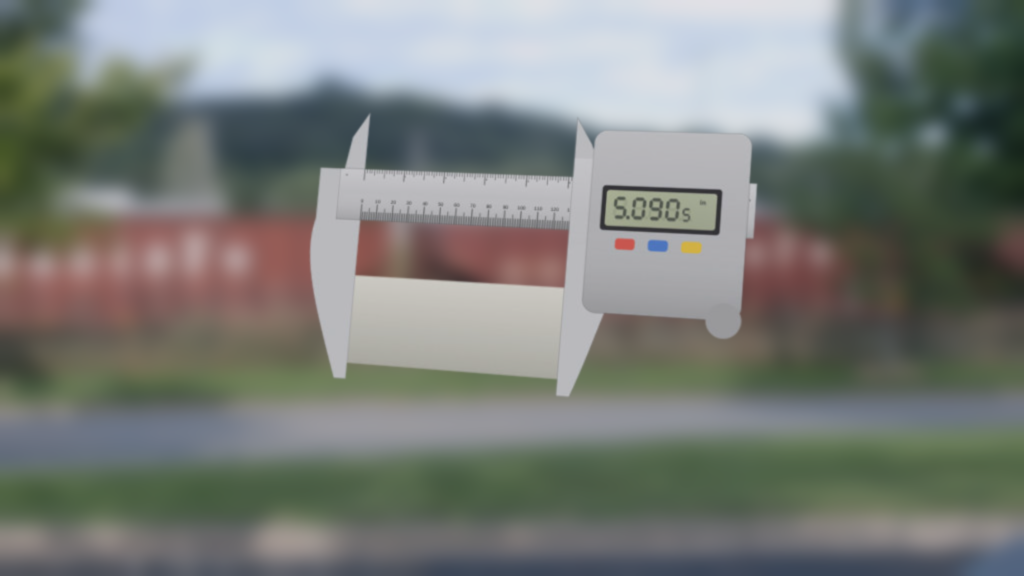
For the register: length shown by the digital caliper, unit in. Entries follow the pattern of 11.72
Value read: 5.0905
